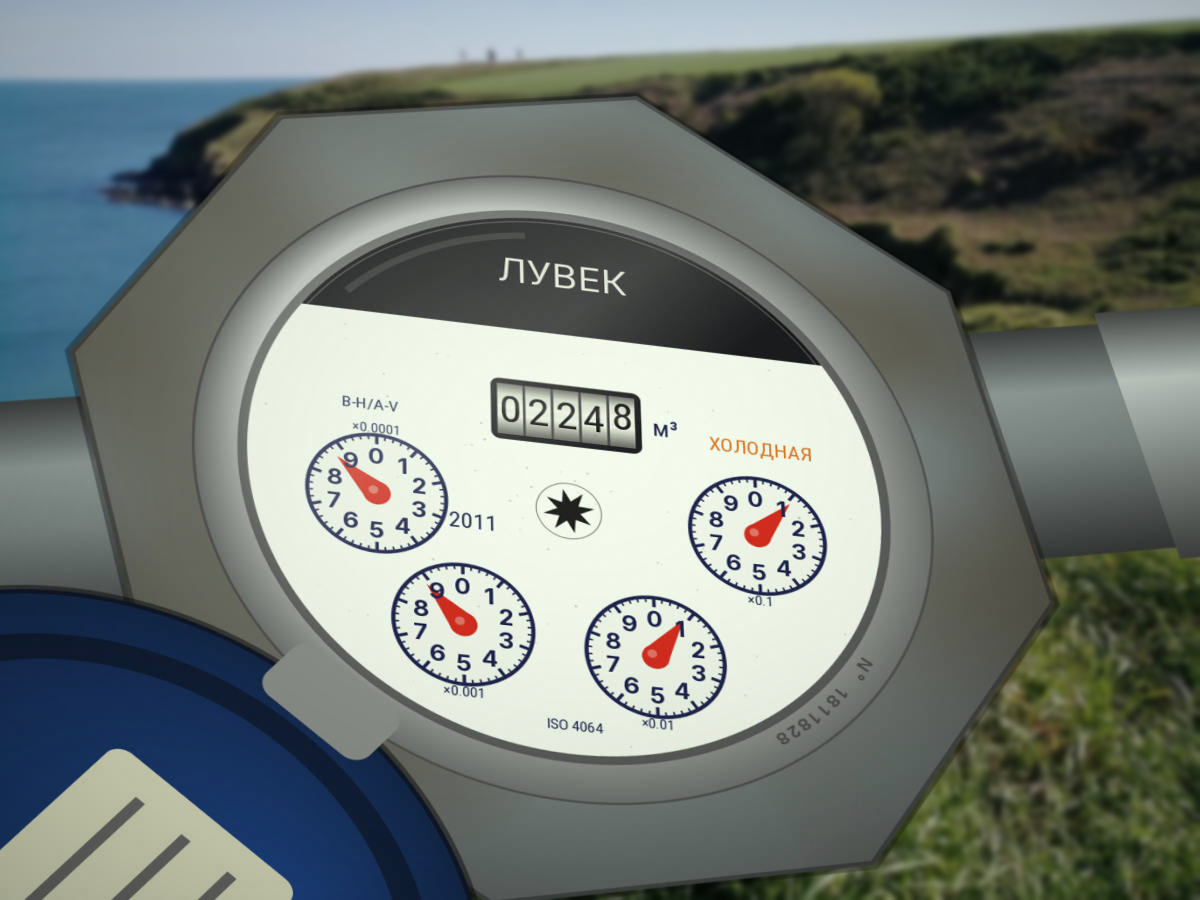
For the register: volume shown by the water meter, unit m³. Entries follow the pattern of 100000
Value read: 2248.1088
